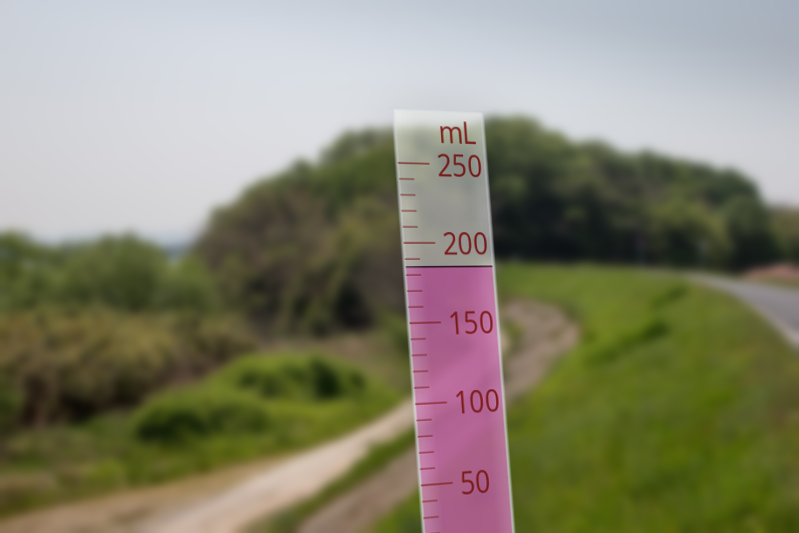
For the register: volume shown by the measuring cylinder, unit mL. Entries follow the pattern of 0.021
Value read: 185
